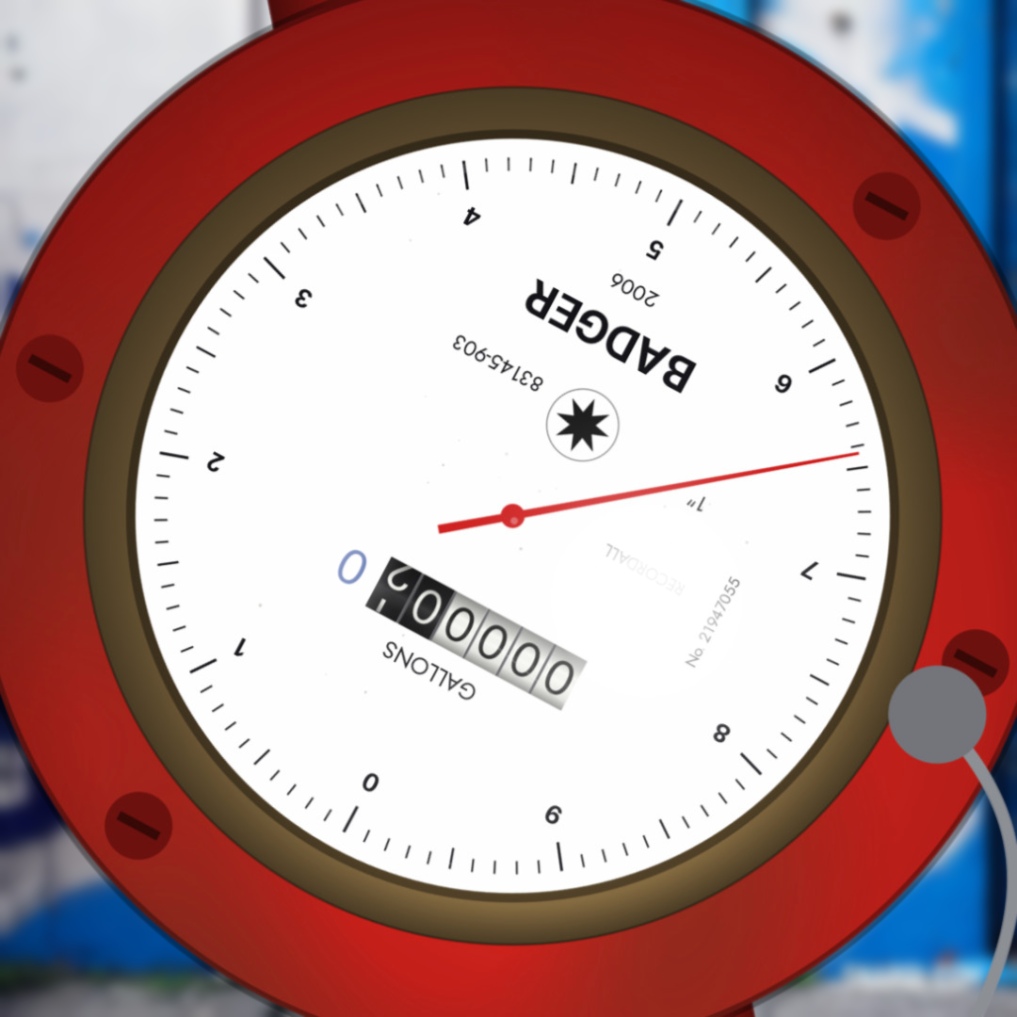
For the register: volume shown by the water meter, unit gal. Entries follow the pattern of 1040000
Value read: 16.4
